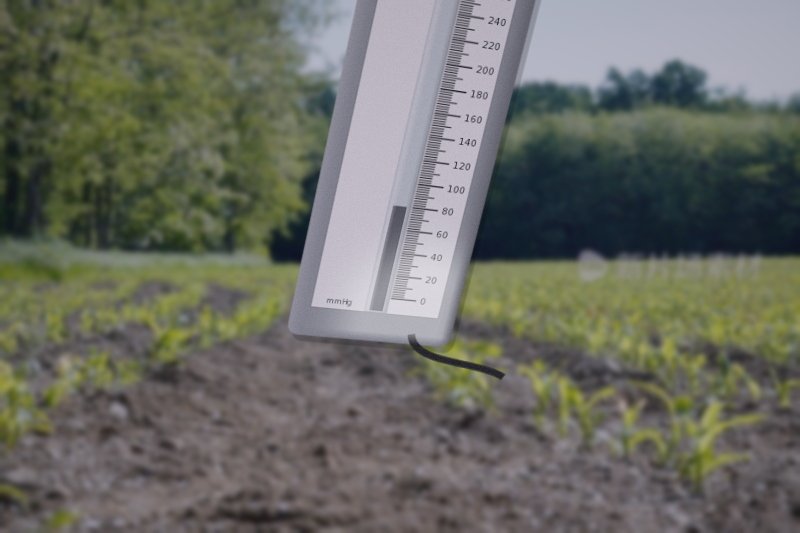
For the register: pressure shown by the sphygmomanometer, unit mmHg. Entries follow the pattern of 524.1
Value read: 80
